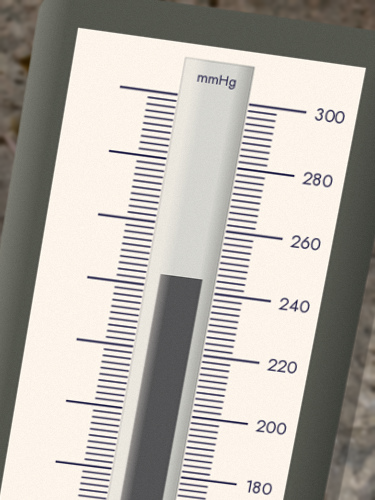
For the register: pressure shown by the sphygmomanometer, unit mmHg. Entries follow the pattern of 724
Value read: 244
